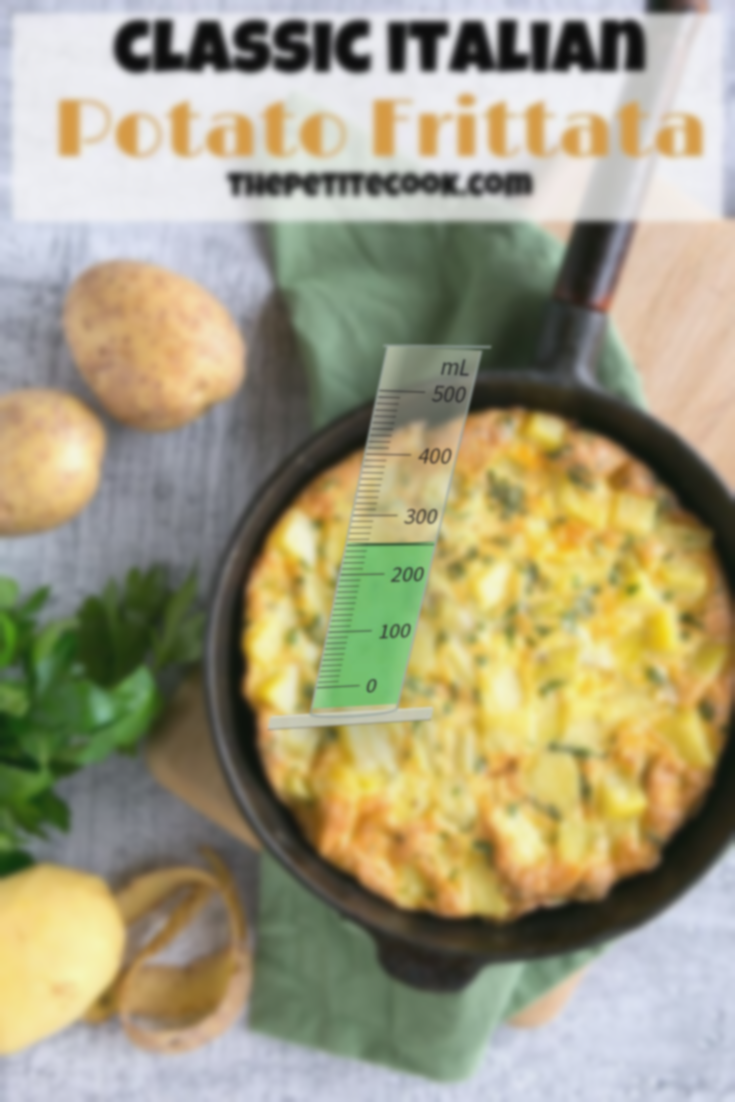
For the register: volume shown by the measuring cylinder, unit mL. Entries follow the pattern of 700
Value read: 250
